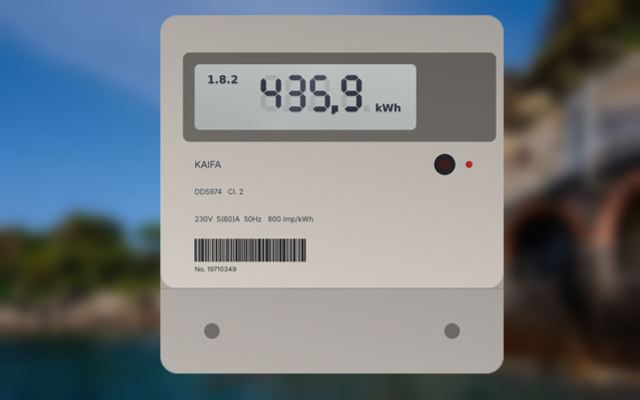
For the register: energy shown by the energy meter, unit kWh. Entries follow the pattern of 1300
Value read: 435.9
